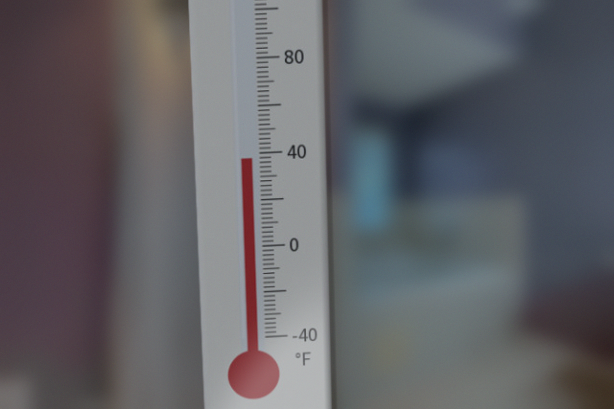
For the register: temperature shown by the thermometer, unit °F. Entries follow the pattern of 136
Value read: 38
